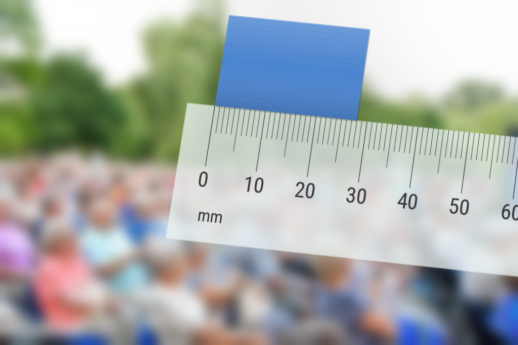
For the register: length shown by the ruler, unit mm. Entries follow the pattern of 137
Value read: 28
